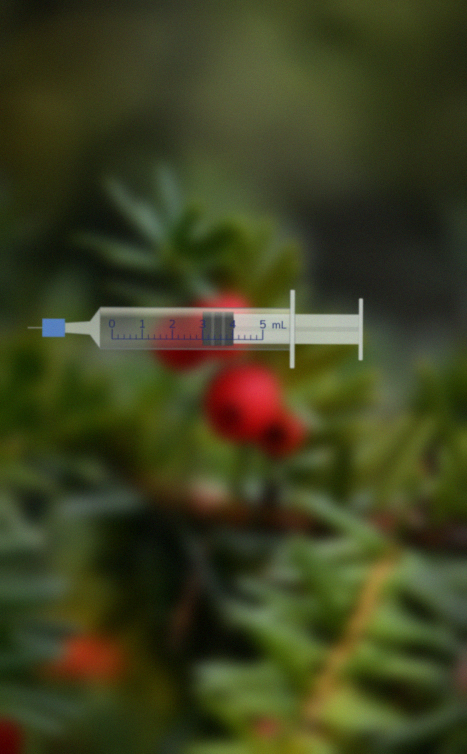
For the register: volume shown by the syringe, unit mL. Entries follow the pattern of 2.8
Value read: 3
